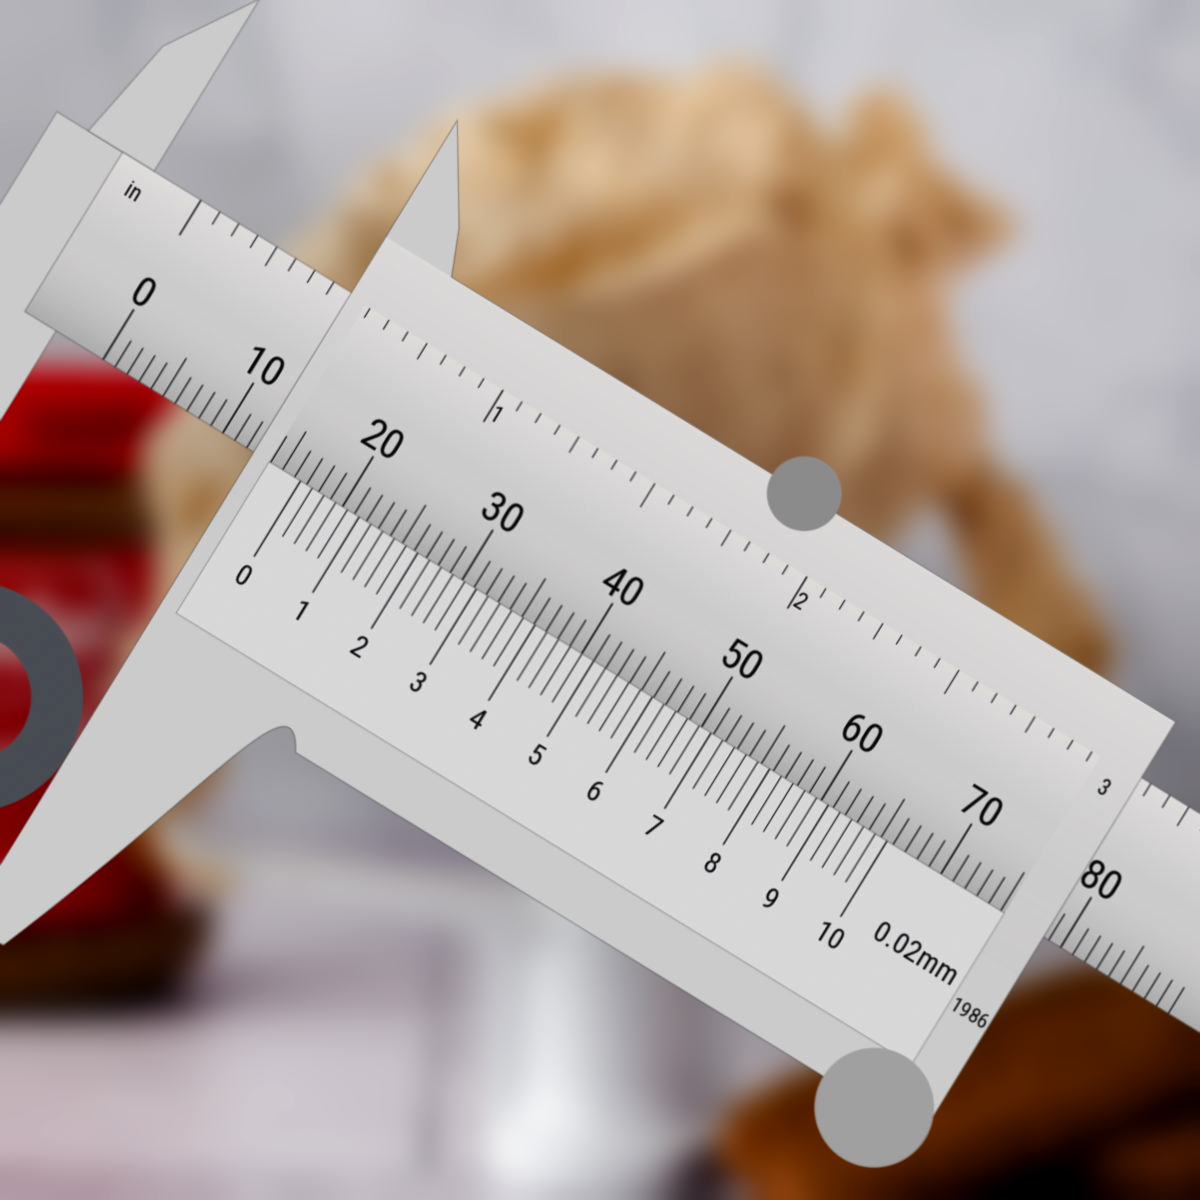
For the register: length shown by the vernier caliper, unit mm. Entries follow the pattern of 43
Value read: 16.5
